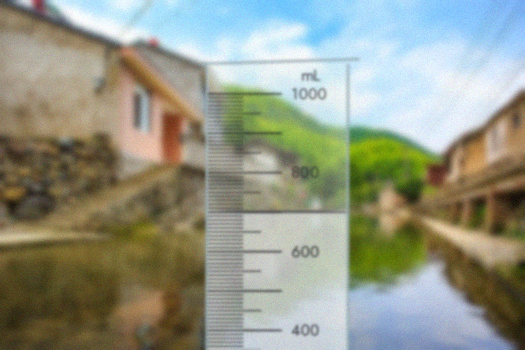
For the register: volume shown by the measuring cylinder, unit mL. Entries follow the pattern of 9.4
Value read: 700
